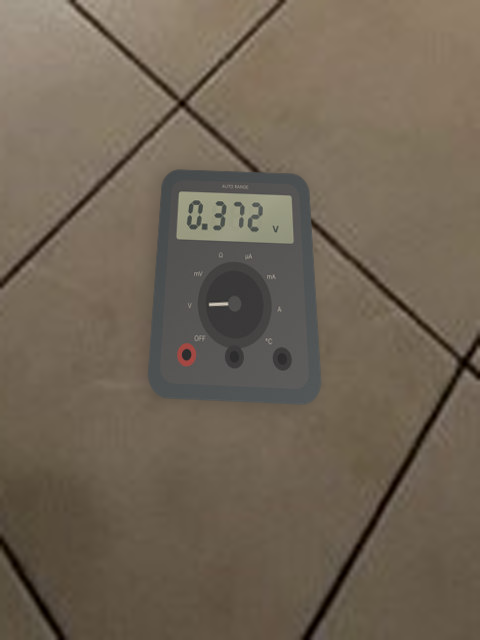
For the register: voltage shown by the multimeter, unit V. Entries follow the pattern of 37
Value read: 0.372
